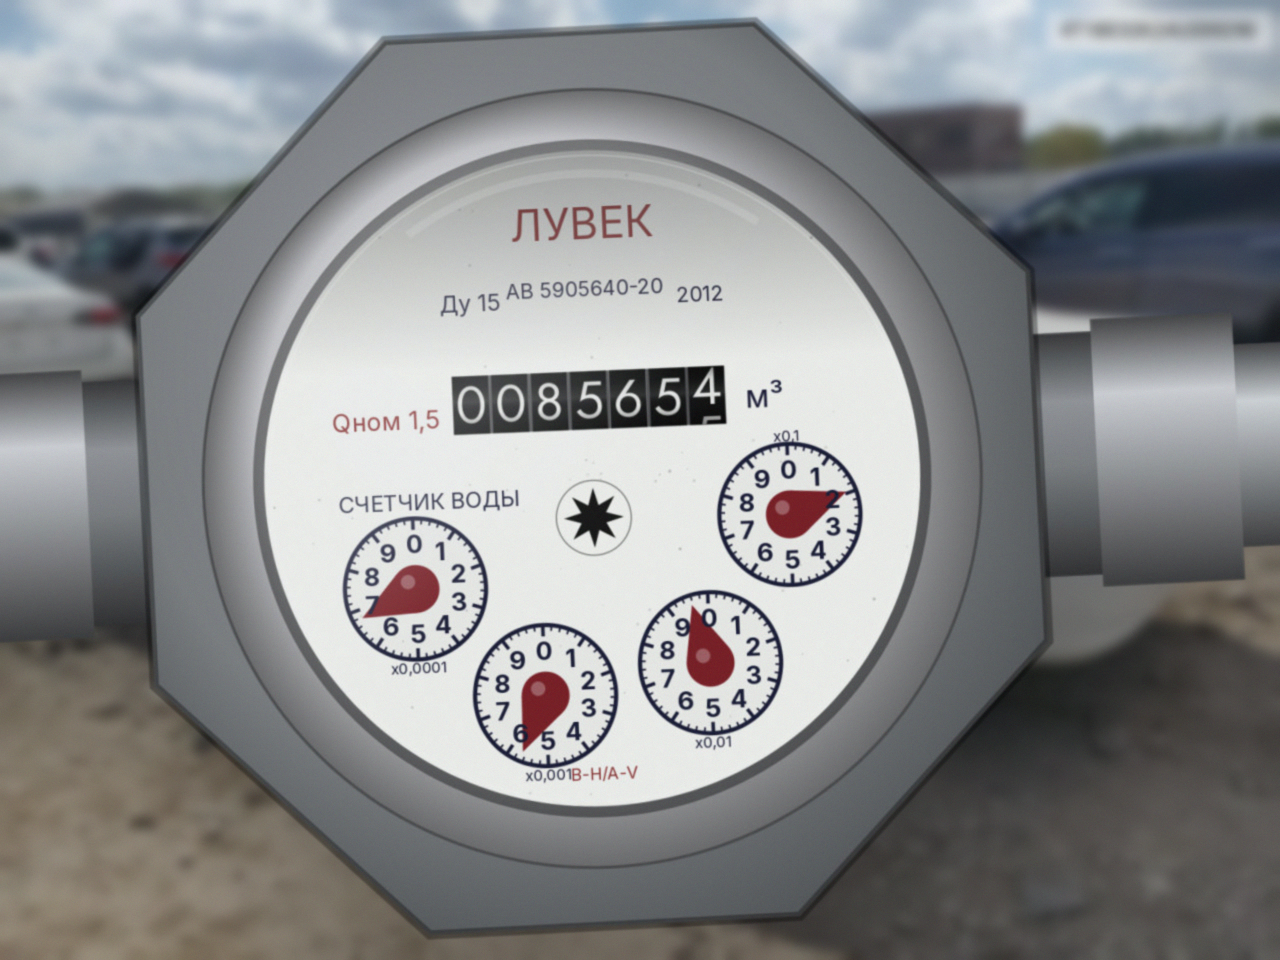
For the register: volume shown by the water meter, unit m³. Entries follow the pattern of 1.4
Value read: 85654.1956
